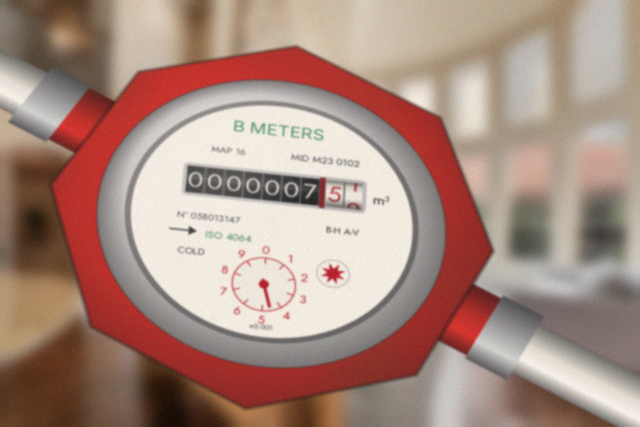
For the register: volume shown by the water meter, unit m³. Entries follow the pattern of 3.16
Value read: 7.514
